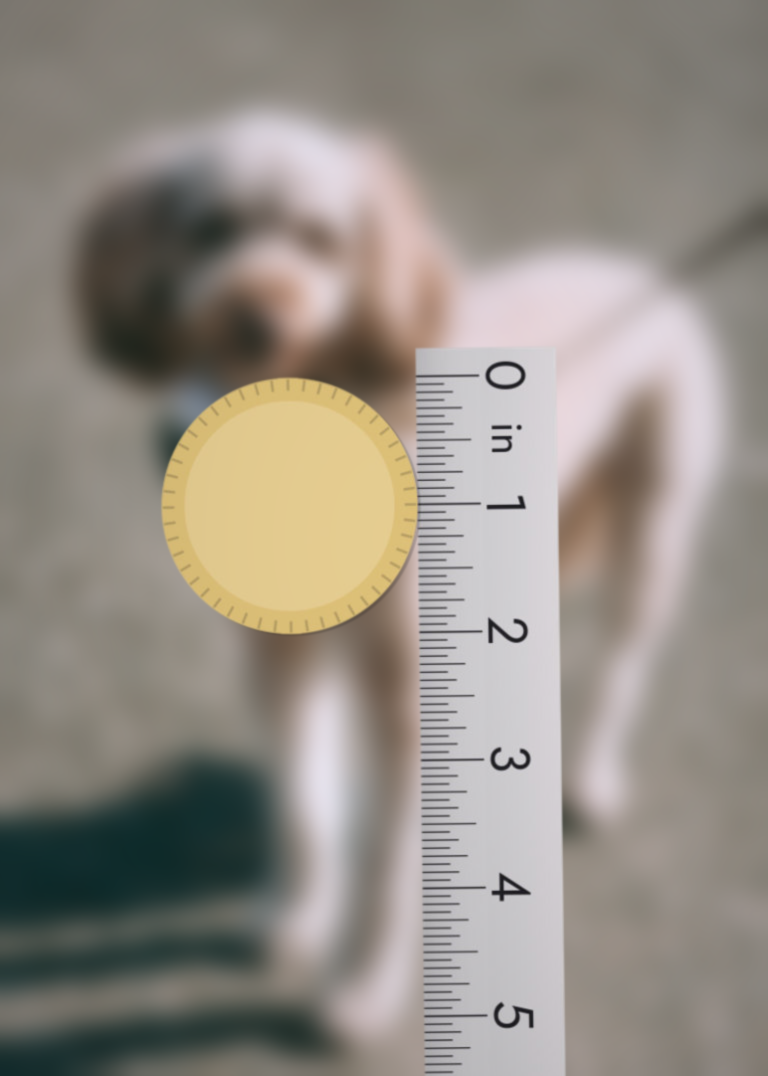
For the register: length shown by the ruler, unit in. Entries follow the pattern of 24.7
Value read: 2
